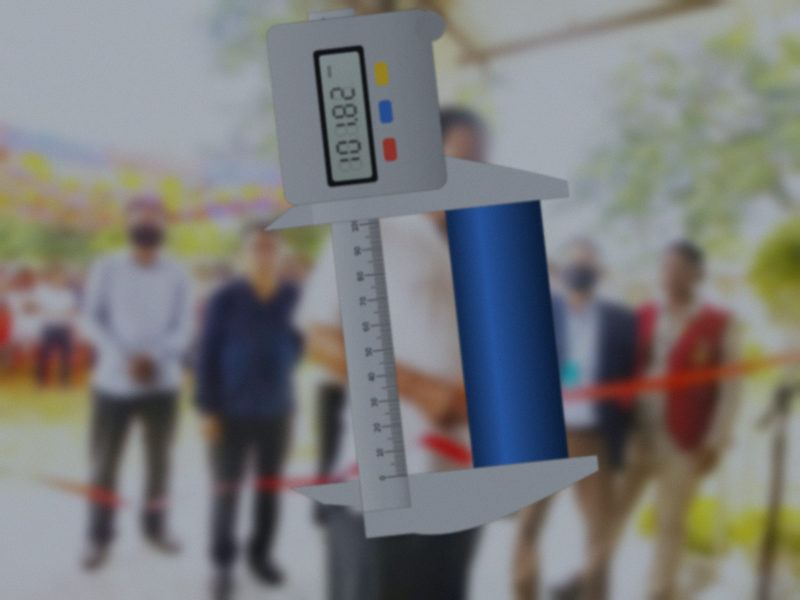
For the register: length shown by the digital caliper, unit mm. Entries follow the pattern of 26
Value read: 101.82
